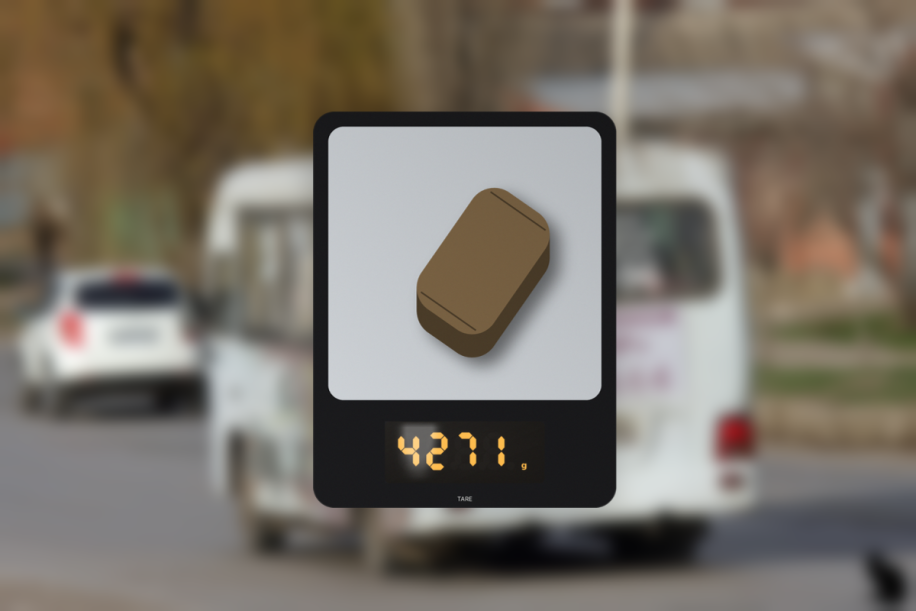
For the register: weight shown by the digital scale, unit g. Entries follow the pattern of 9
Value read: 4271
